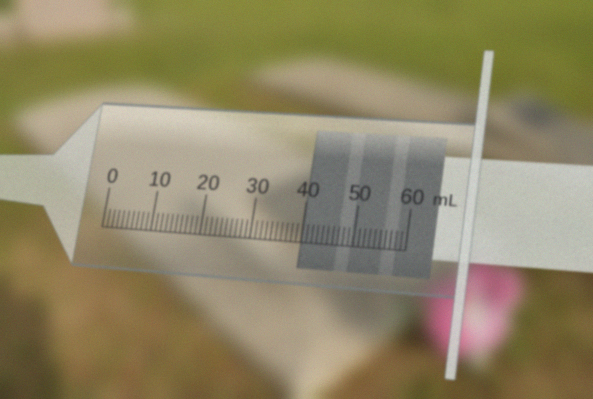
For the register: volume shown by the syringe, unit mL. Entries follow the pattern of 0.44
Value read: 40
